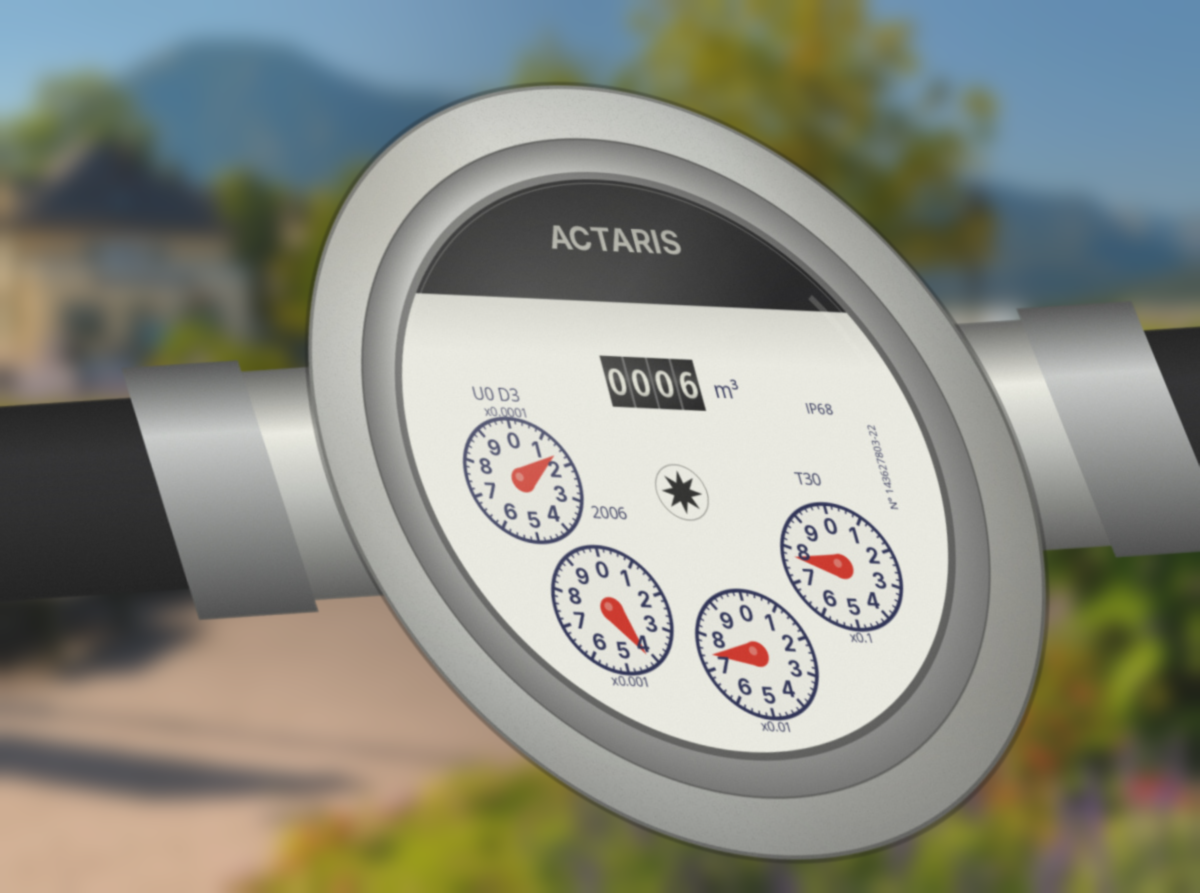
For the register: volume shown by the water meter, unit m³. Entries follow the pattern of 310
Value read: 6.7741
